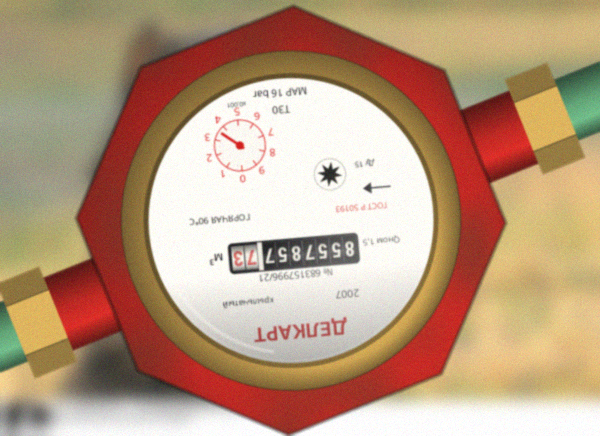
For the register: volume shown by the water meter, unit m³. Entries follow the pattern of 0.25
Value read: 8557857.733
